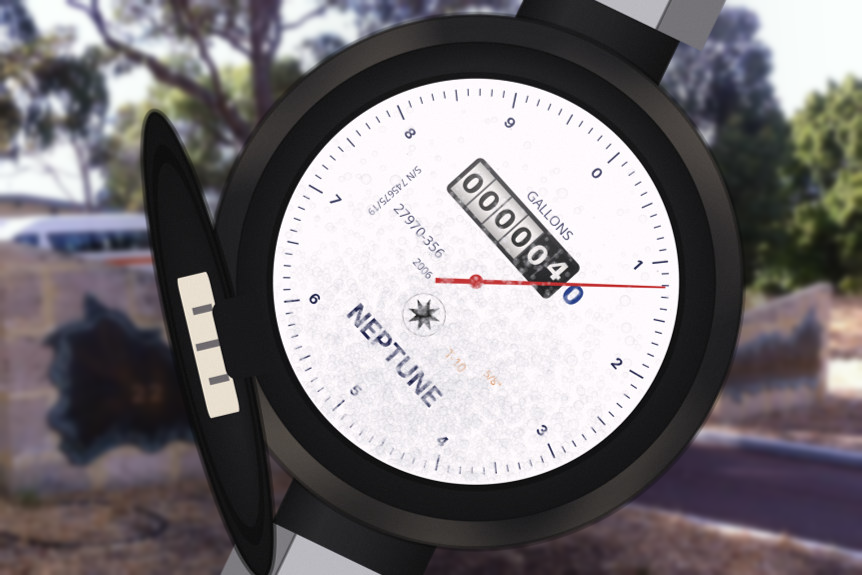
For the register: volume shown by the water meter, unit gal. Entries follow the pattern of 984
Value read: 41.2
